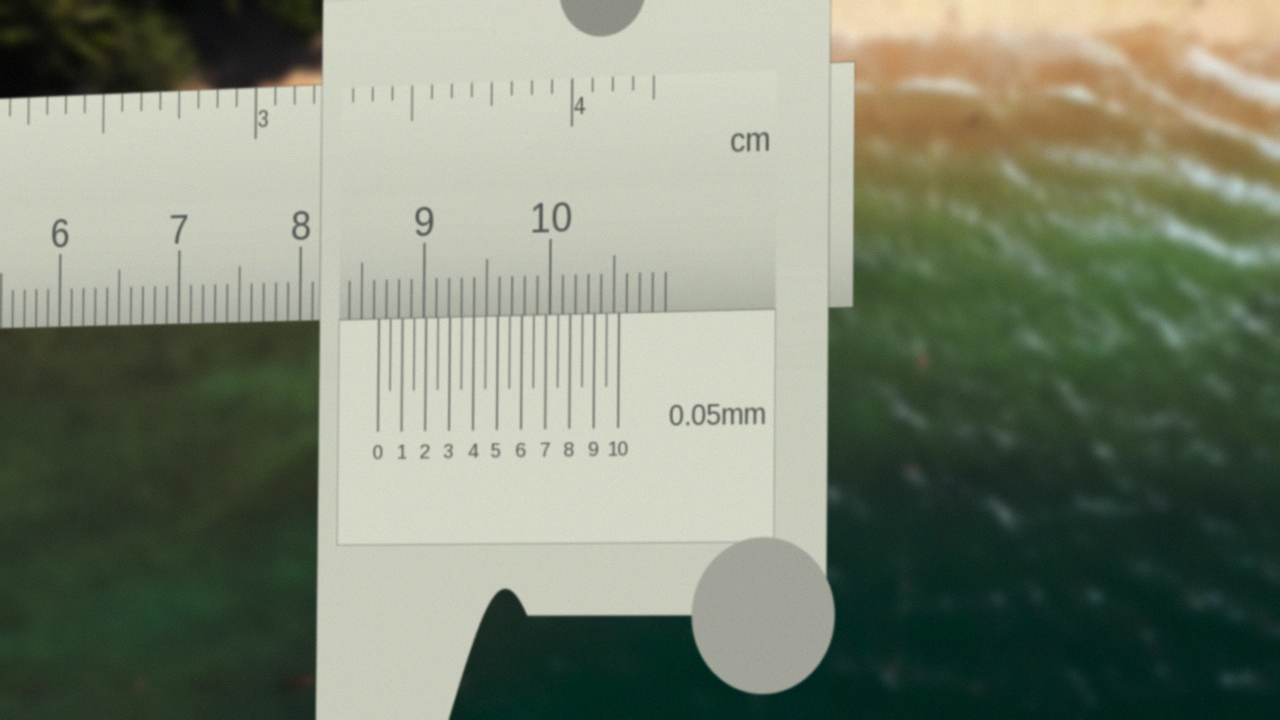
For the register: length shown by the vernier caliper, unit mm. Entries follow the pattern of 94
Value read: 86.4
